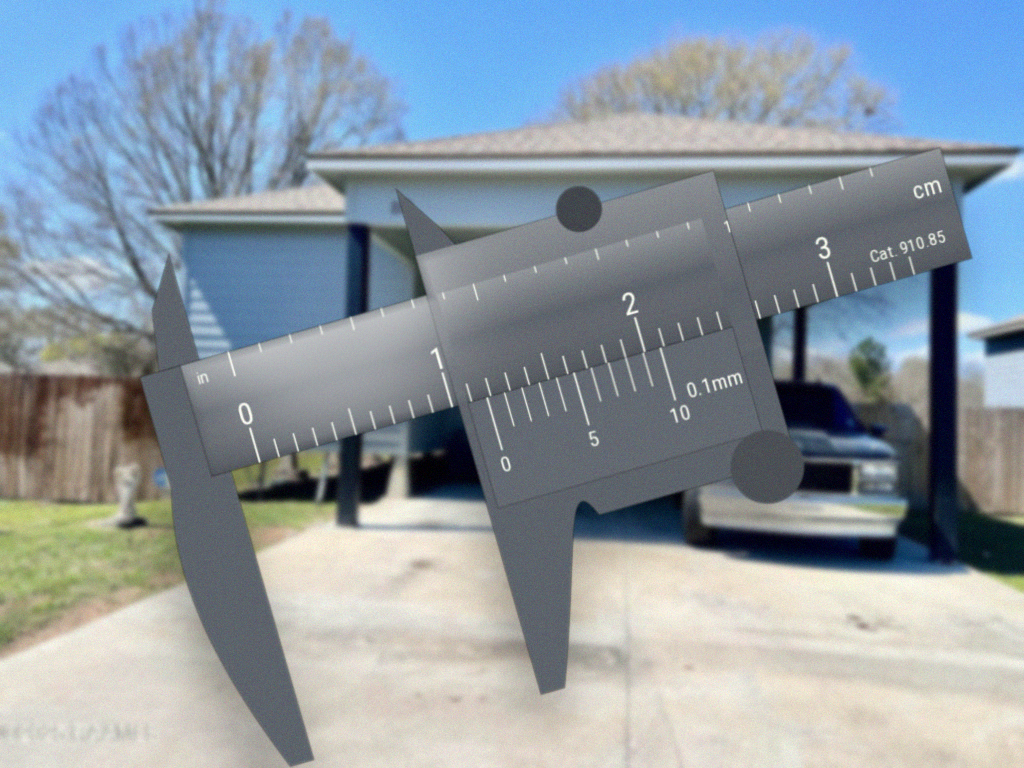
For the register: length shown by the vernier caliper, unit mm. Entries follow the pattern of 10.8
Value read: 11.8
